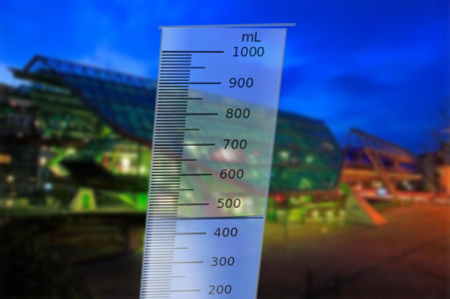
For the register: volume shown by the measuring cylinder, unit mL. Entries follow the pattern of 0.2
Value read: 450
